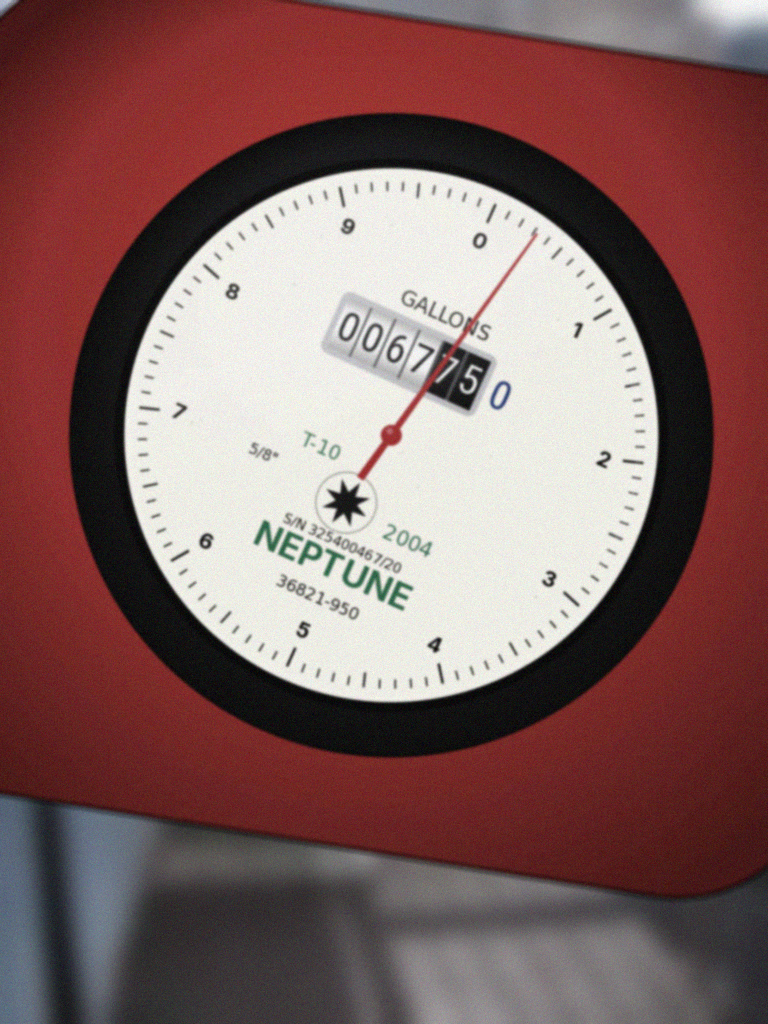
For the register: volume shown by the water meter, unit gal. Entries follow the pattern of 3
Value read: 67750.3
